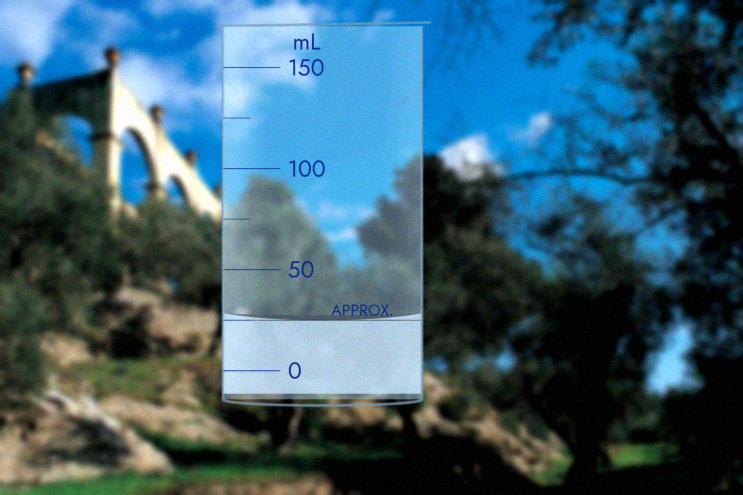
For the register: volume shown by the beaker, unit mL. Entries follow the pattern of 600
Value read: 25
